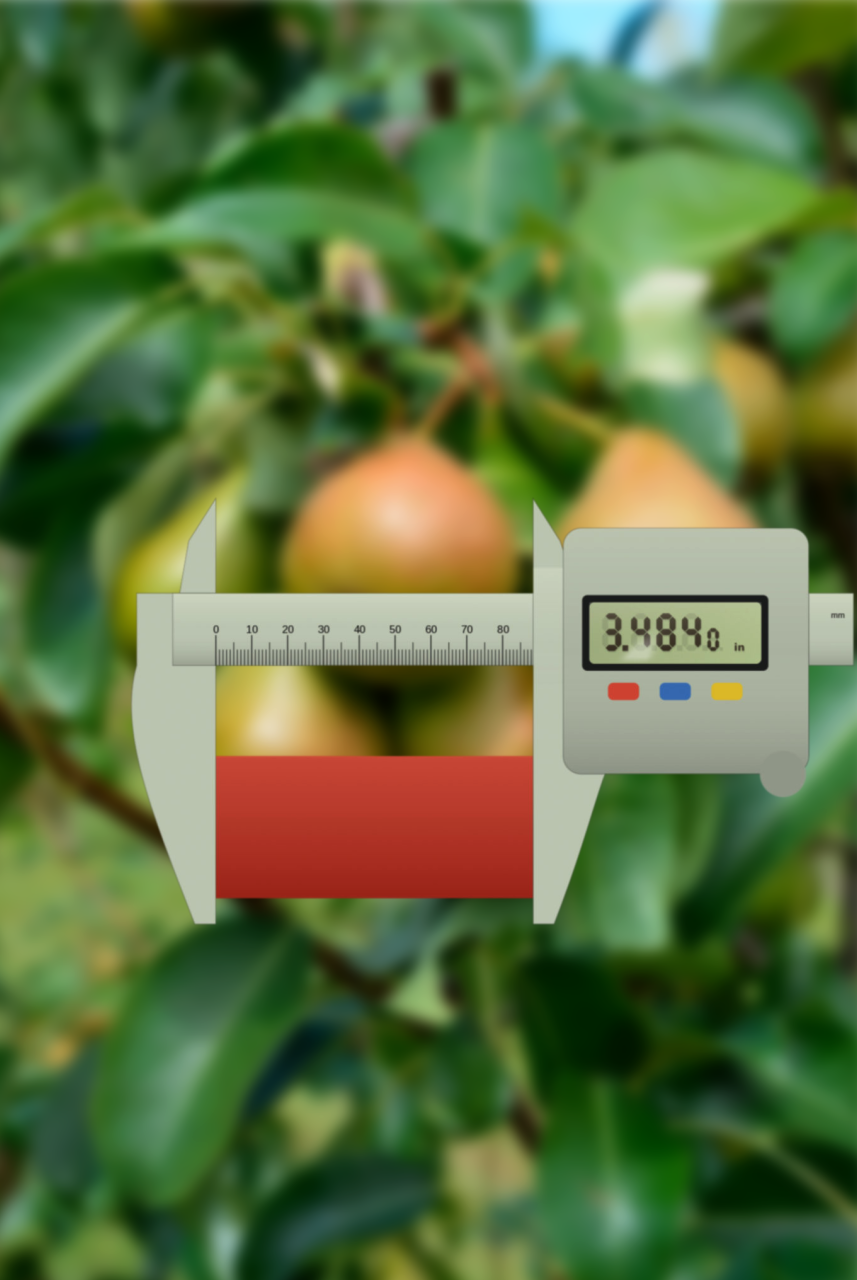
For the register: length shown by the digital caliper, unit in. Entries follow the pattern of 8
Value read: 3.4840
